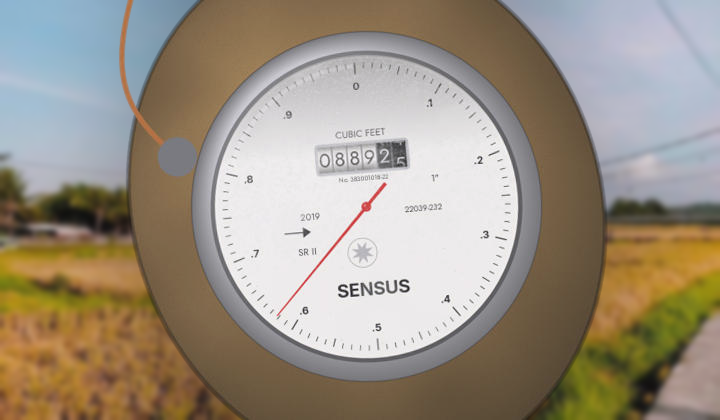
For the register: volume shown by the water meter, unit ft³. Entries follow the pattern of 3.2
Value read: 88924.62
